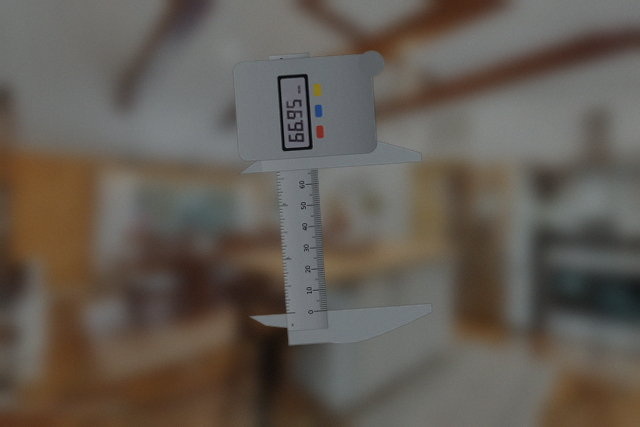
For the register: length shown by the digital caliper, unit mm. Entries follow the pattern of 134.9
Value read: 66.95
